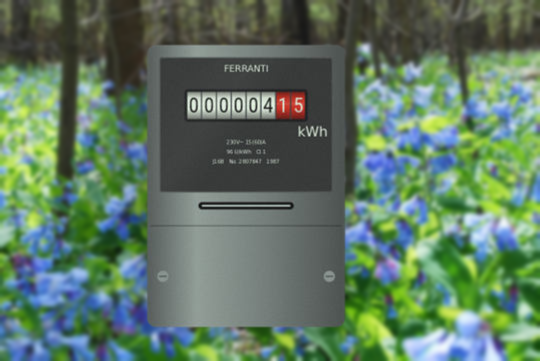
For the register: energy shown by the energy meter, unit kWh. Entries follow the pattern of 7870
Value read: 4.15
